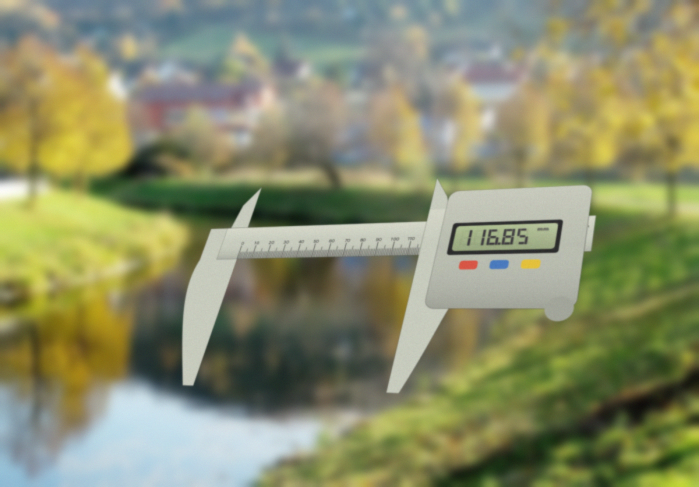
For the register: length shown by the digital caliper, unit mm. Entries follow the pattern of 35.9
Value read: 116.85
